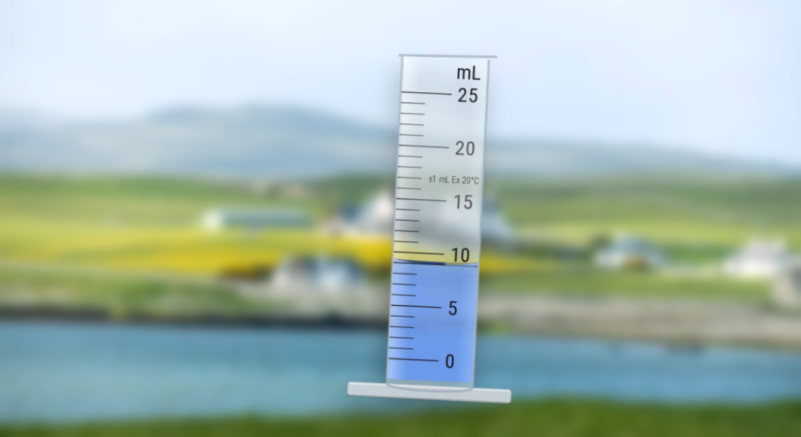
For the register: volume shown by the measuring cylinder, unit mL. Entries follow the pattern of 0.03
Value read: 9
